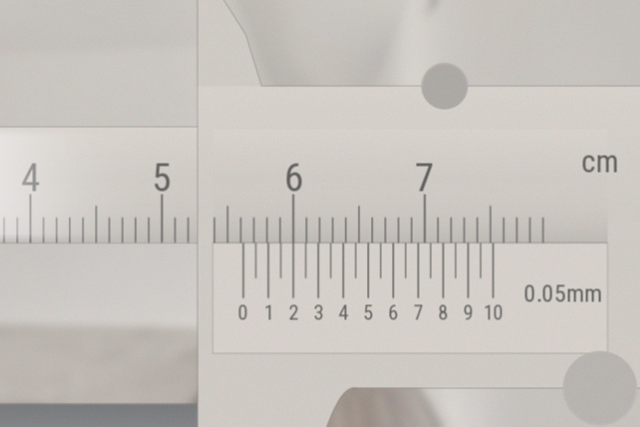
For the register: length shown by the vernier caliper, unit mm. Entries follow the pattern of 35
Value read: 56.2
